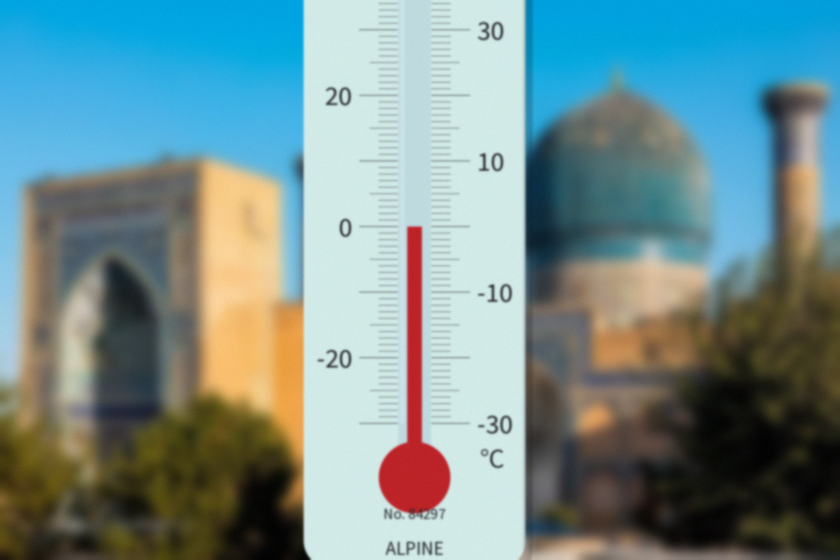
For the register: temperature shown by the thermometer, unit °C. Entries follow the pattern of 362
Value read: 0
